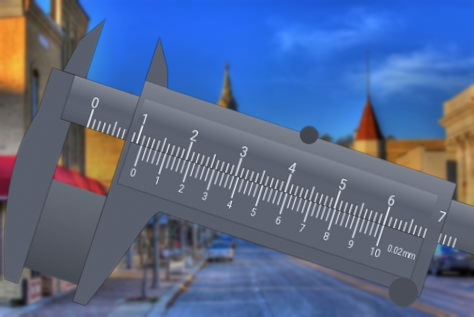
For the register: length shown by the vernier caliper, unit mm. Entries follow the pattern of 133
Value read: 11.0
